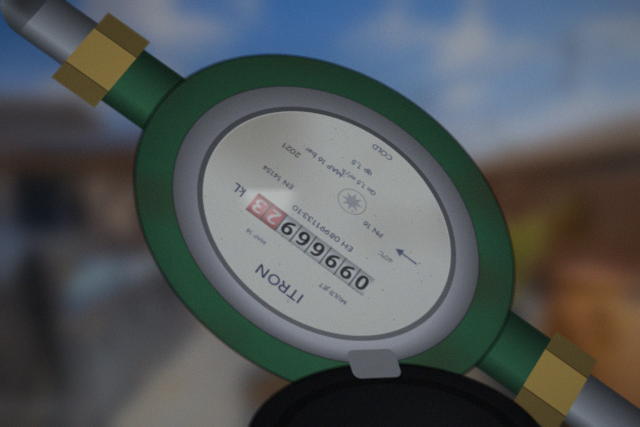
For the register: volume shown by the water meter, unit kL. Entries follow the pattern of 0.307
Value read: 99669.23
